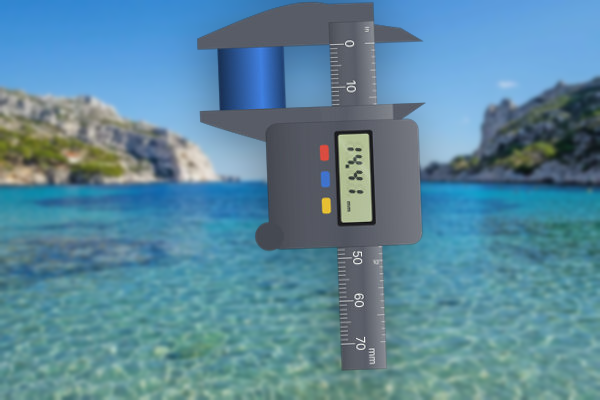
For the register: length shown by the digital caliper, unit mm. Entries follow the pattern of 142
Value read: 14.41
